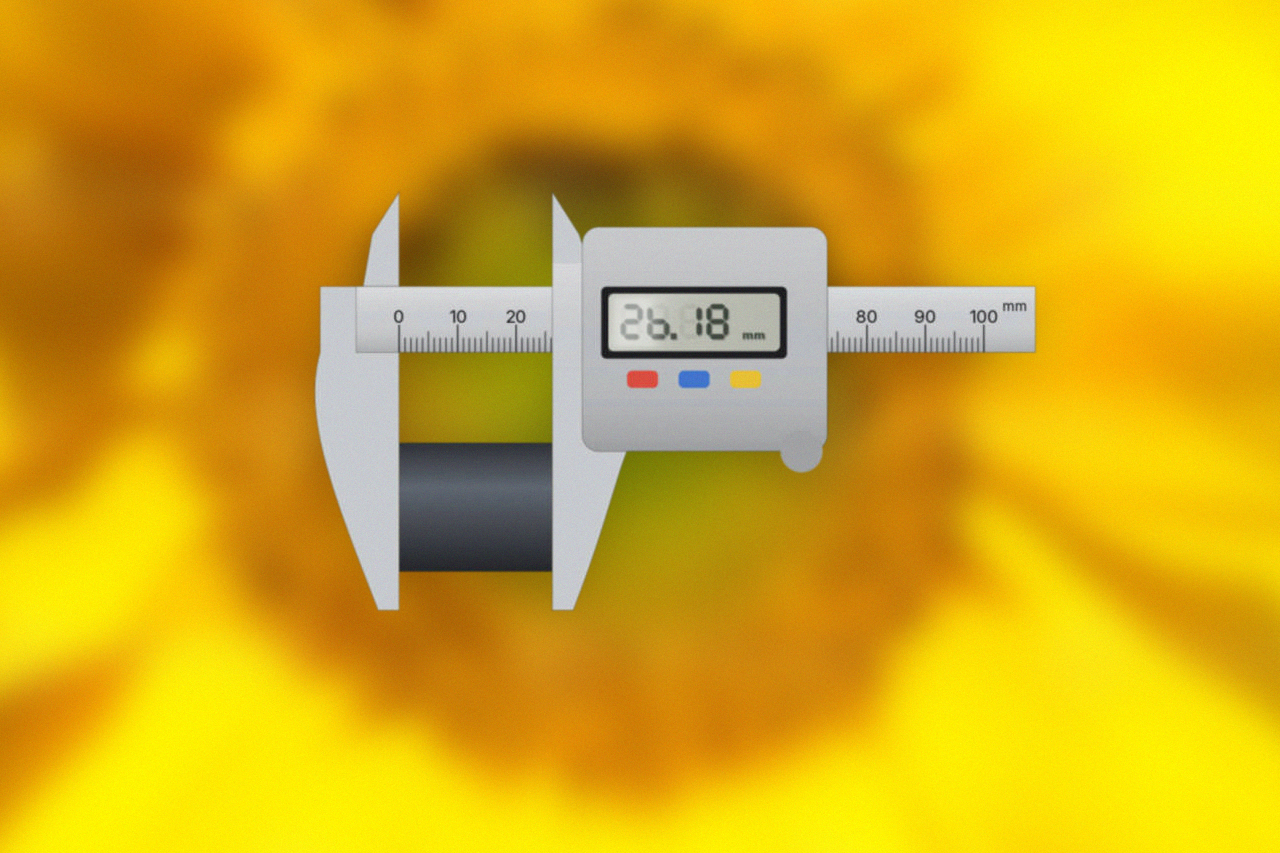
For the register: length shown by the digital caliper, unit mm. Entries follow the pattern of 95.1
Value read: 26.18
